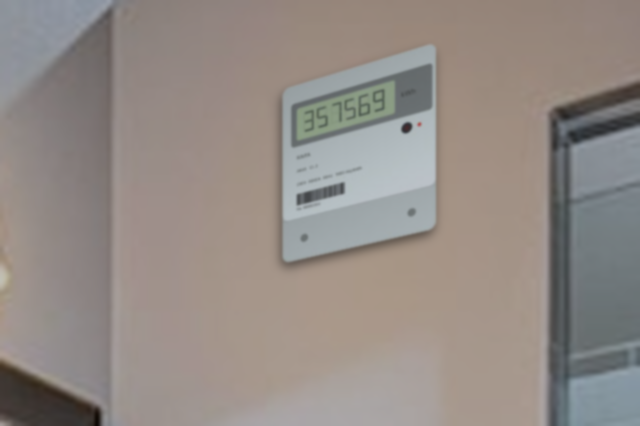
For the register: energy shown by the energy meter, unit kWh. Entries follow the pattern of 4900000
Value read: 357569
